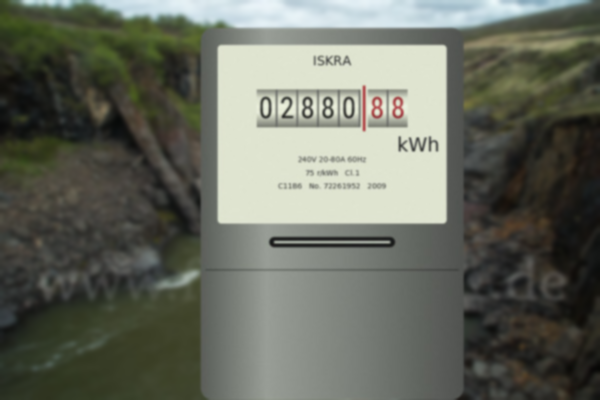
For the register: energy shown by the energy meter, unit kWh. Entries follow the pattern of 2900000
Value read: 2880.88
